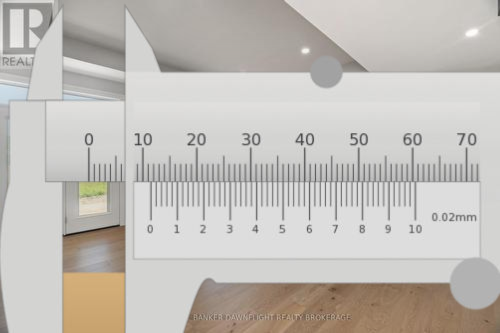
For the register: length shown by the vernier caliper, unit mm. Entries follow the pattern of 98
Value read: 11.5
